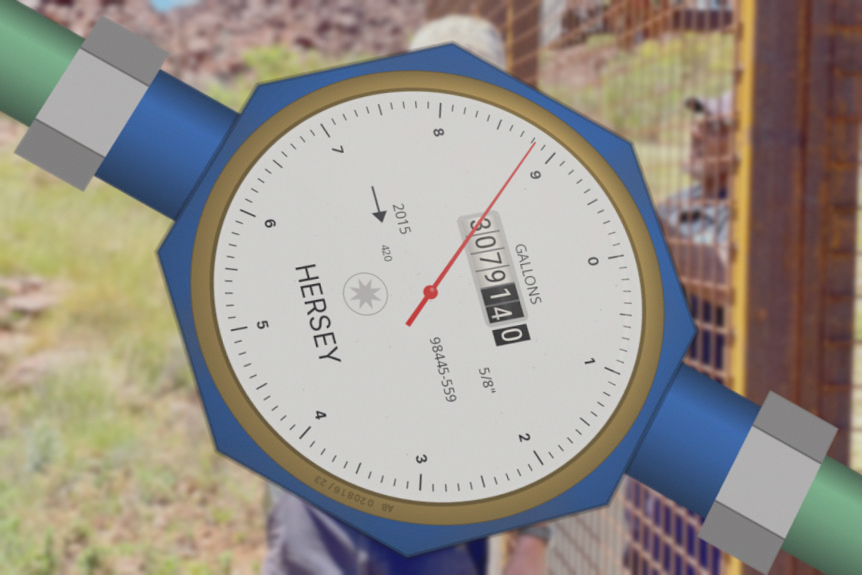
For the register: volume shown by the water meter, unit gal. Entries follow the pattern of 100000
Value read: 3079138.8
